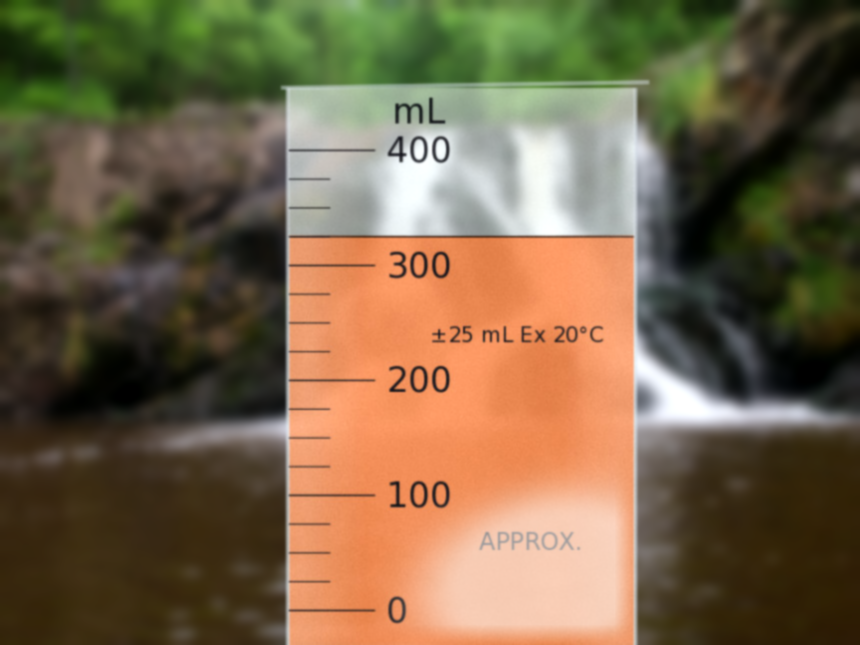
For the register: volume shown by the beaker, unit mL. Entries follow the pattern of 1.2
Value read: 325
